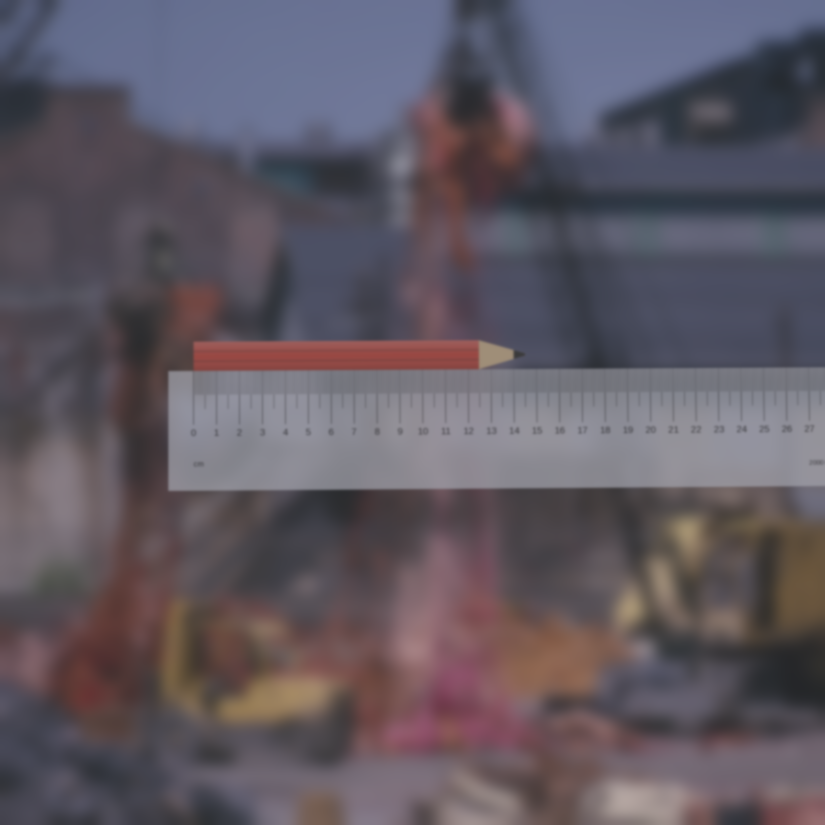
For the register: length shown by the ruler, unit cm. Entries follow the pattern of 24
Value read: 14.5
